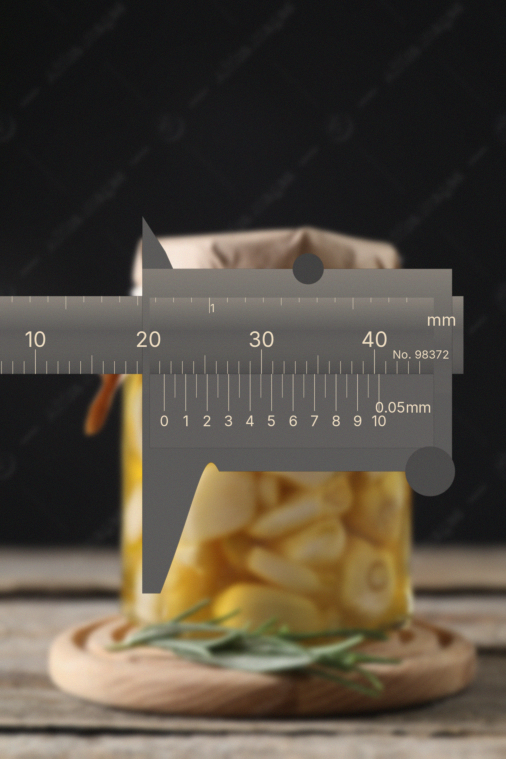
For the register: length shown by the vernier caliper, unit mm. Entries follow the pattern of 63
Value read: 21.4
